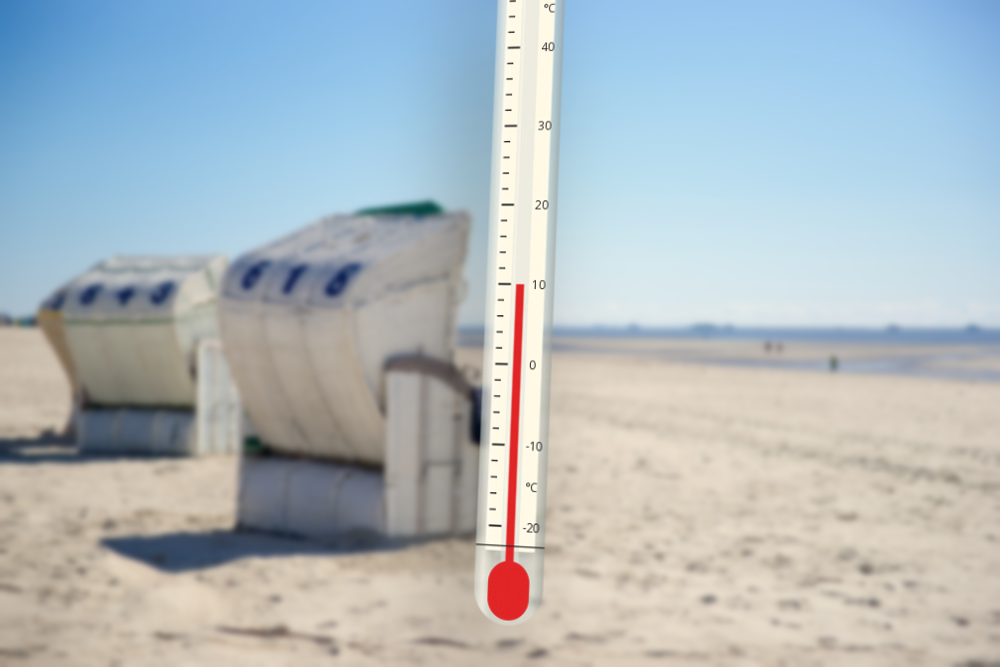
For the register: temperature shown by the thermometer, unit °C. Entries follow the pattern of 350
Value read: 10
